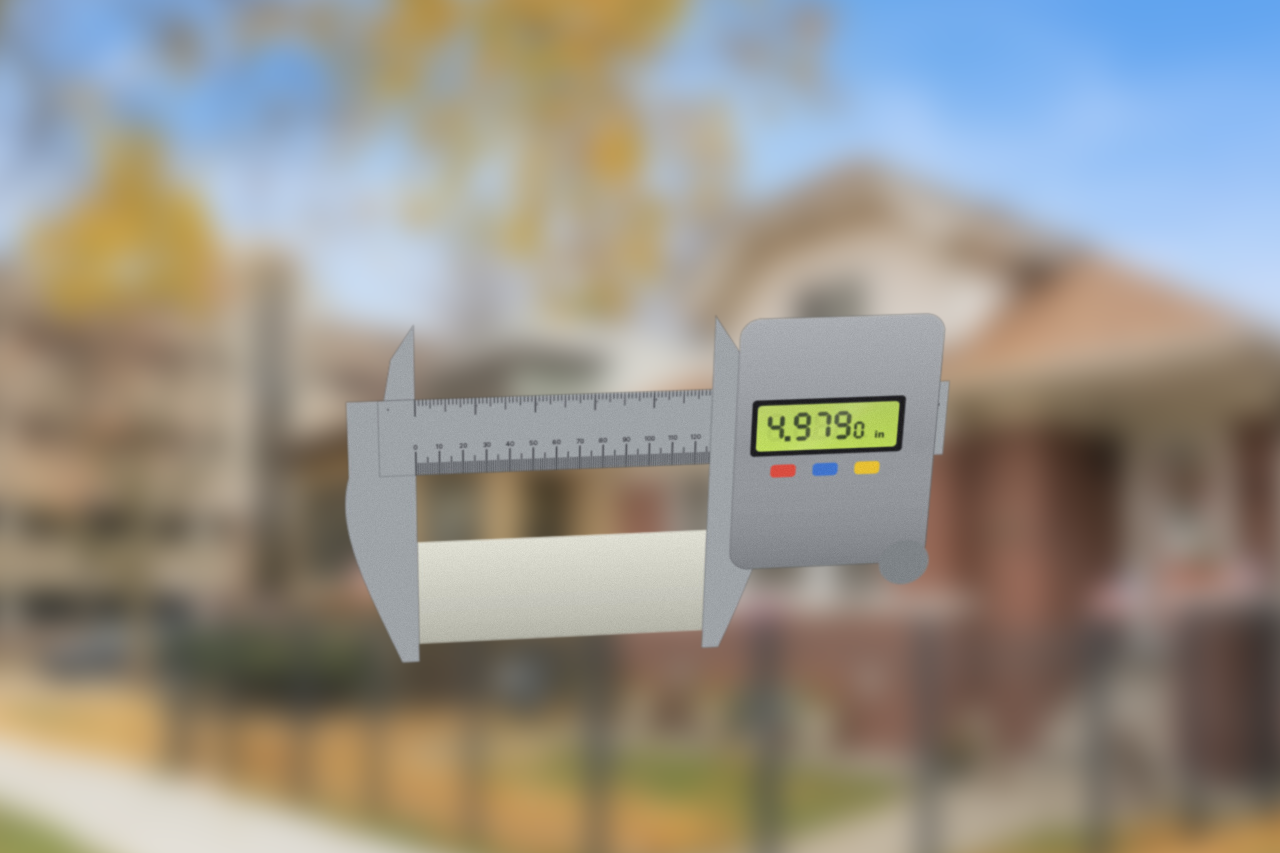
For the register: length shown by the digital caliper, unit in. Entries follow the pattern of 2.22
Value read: 4.9790
